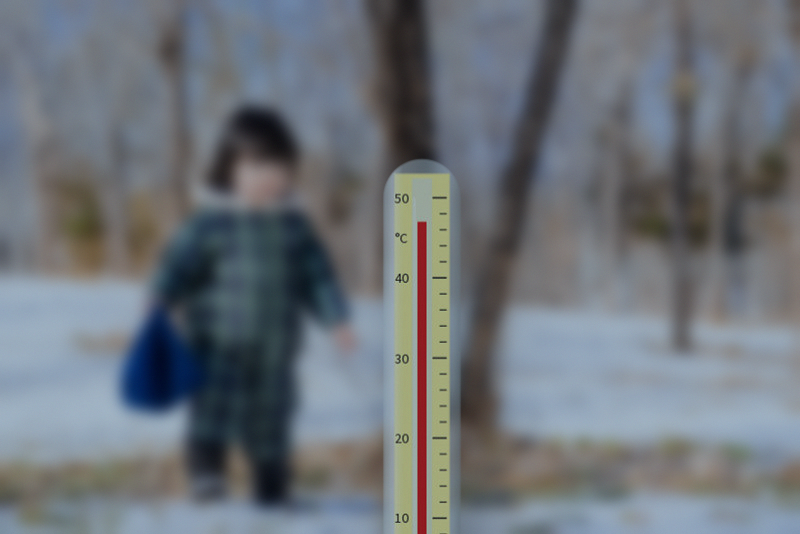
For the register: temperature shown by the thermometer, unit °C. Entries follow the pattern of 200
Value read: 47
